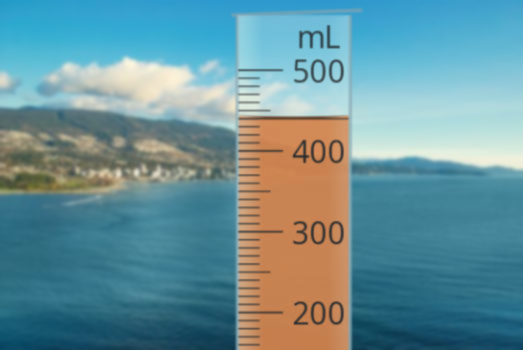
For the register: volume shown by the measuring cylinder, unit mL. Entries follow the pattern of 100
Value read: 440
